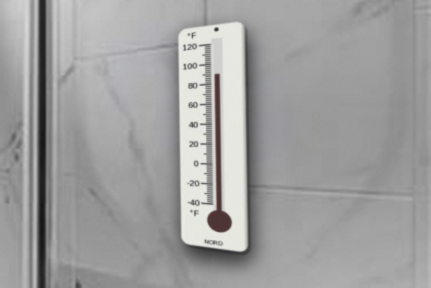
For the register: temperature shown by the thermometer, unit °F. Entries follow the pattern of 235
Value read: 90
